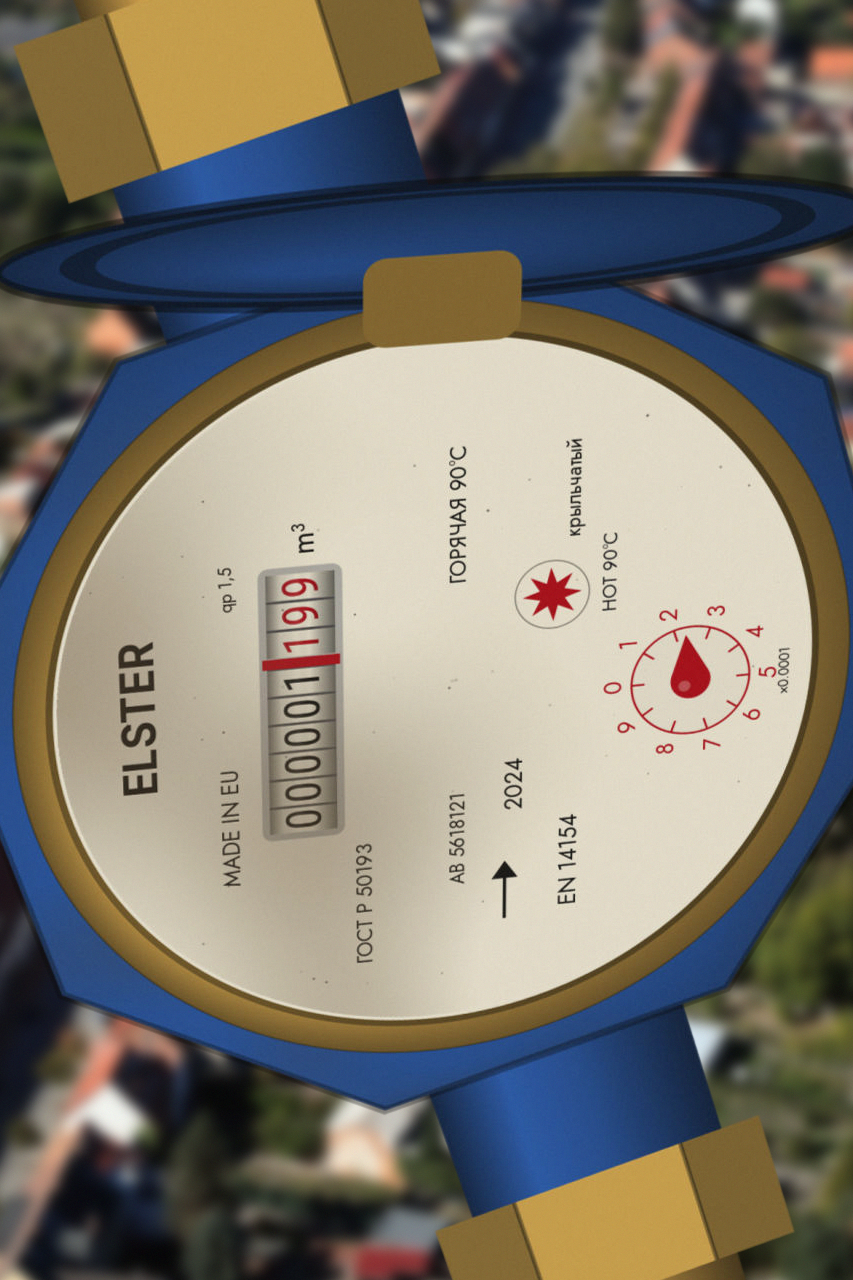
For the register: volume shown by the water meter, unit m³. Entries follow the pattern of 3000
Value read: 1.1992
